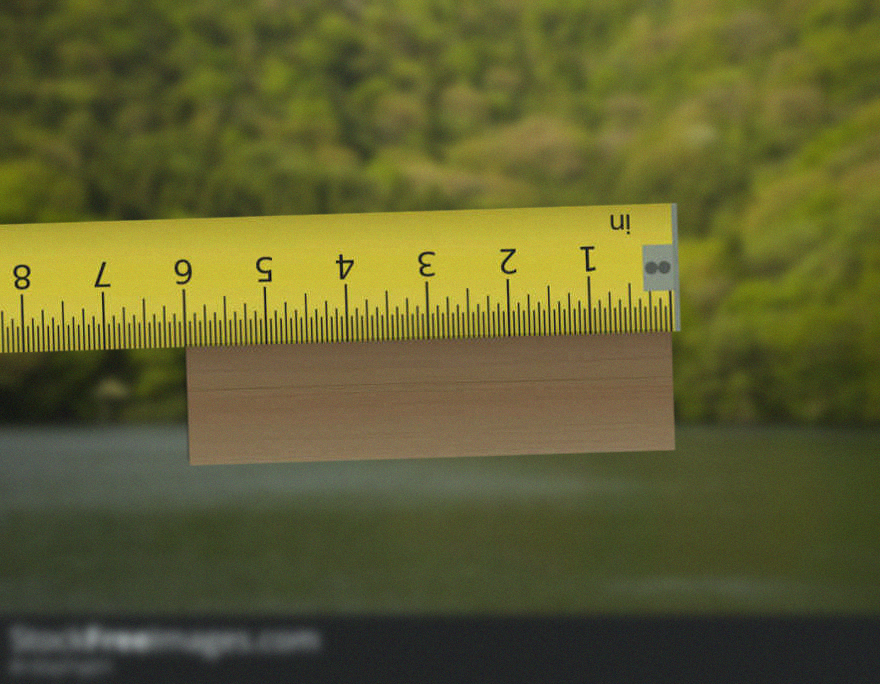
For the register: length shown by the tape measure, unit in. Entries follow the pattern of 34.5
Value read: 6
